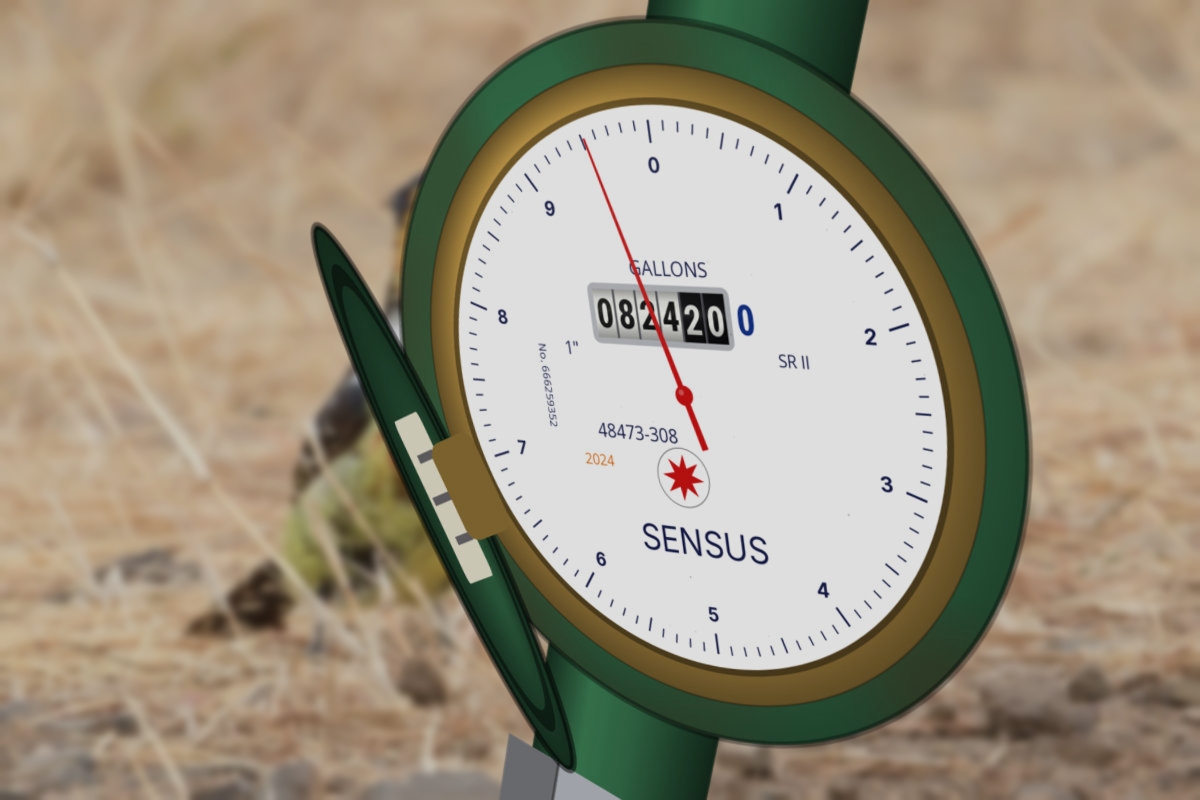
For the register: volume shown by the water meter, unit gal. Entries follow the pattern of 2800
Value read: 824199.5
